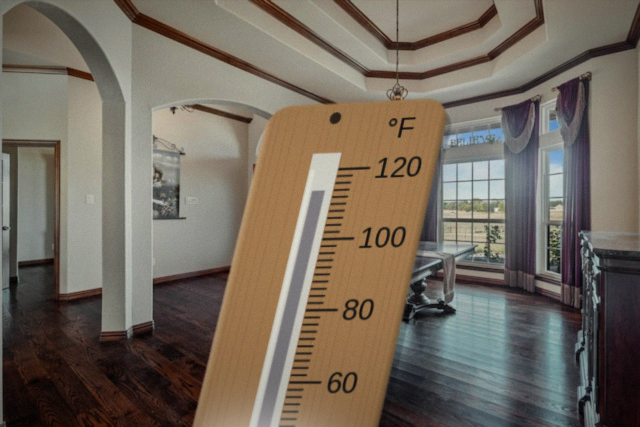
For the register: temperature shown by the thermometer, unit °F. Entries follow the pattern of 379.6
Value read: 114
